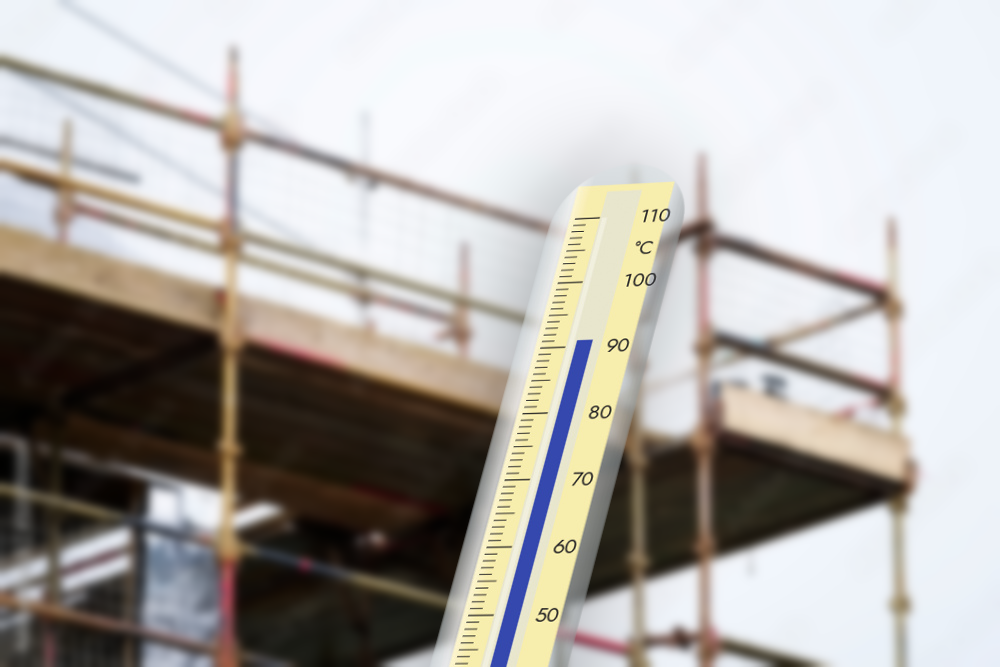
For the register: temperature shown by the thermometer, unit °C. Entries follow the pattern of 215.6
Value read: 91
